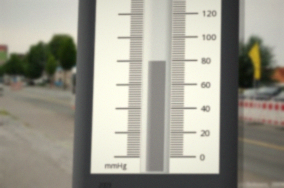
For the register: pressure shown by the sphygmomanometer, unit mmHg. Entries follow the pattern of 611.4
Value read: 80
